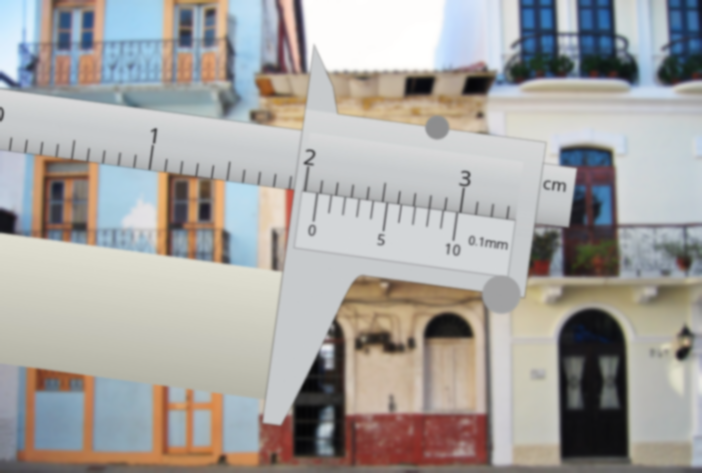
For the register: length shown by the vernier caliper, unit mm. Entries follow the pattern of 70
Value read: 20.8
